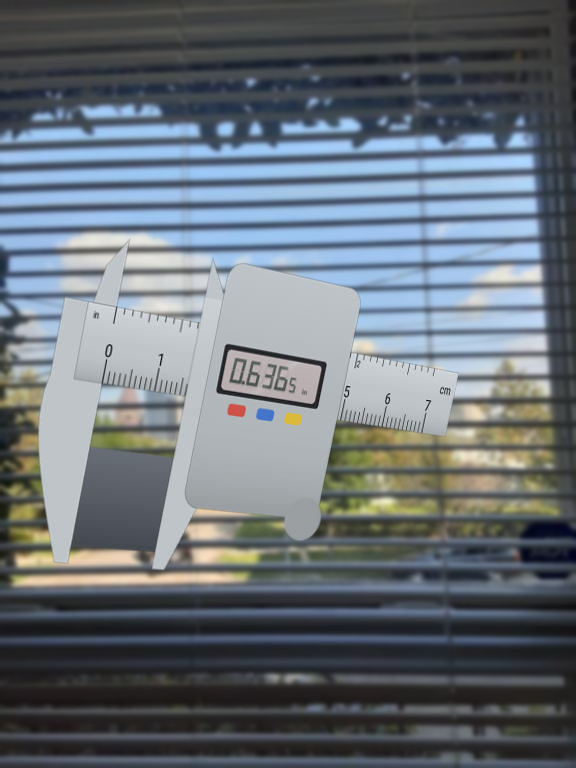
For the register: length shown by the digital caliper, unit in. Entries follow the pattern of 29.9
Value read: 0.6365
